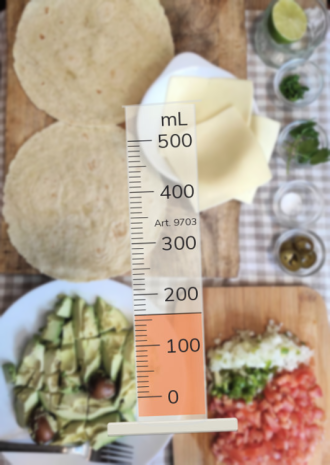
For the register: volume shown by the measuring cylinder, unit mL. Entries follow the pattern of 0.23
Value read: 160
